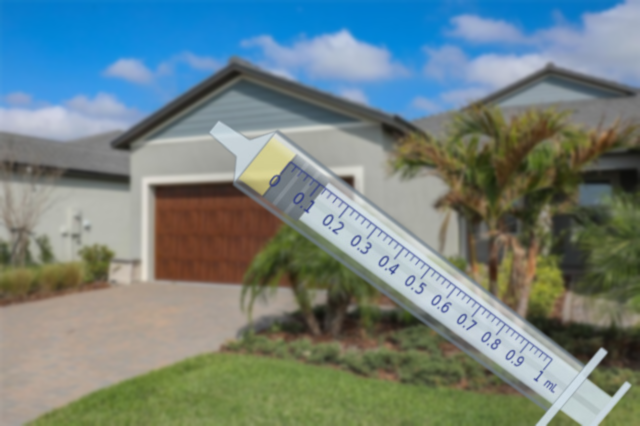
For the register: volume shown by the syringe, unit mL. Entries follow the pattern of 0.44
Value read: 0
